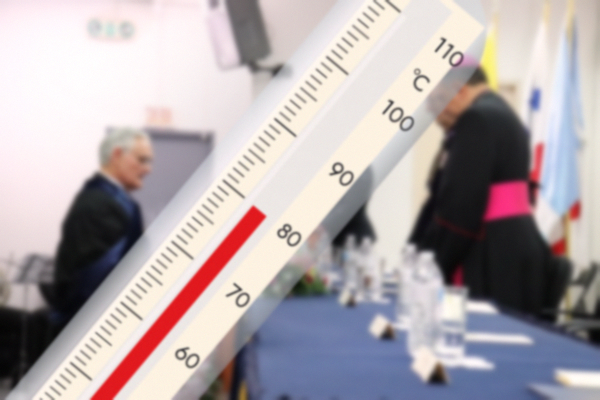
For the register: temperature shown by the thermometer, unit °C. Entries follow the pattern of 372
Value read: 80
